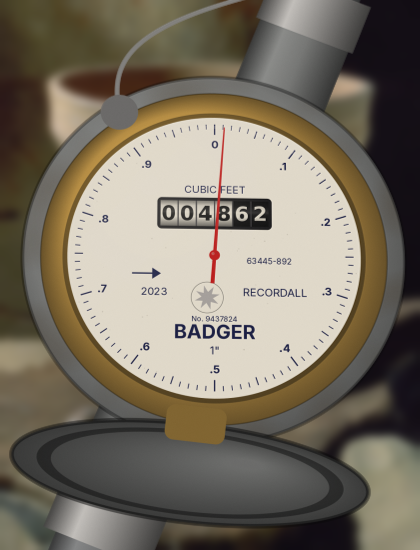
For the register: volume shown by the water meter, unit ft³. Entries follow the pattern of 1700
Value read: 4862.01
